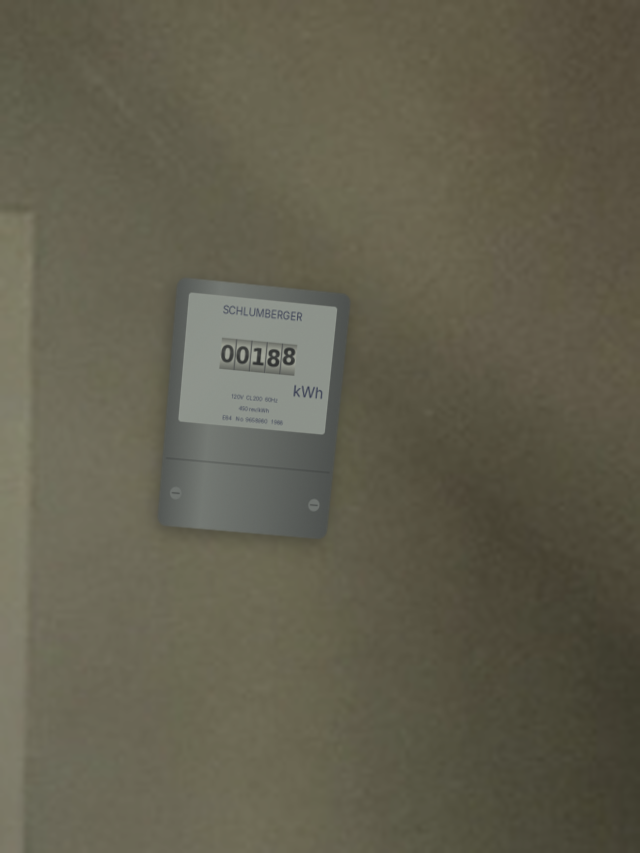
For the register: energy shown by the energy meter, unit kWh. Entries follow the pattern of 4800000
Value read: 188
